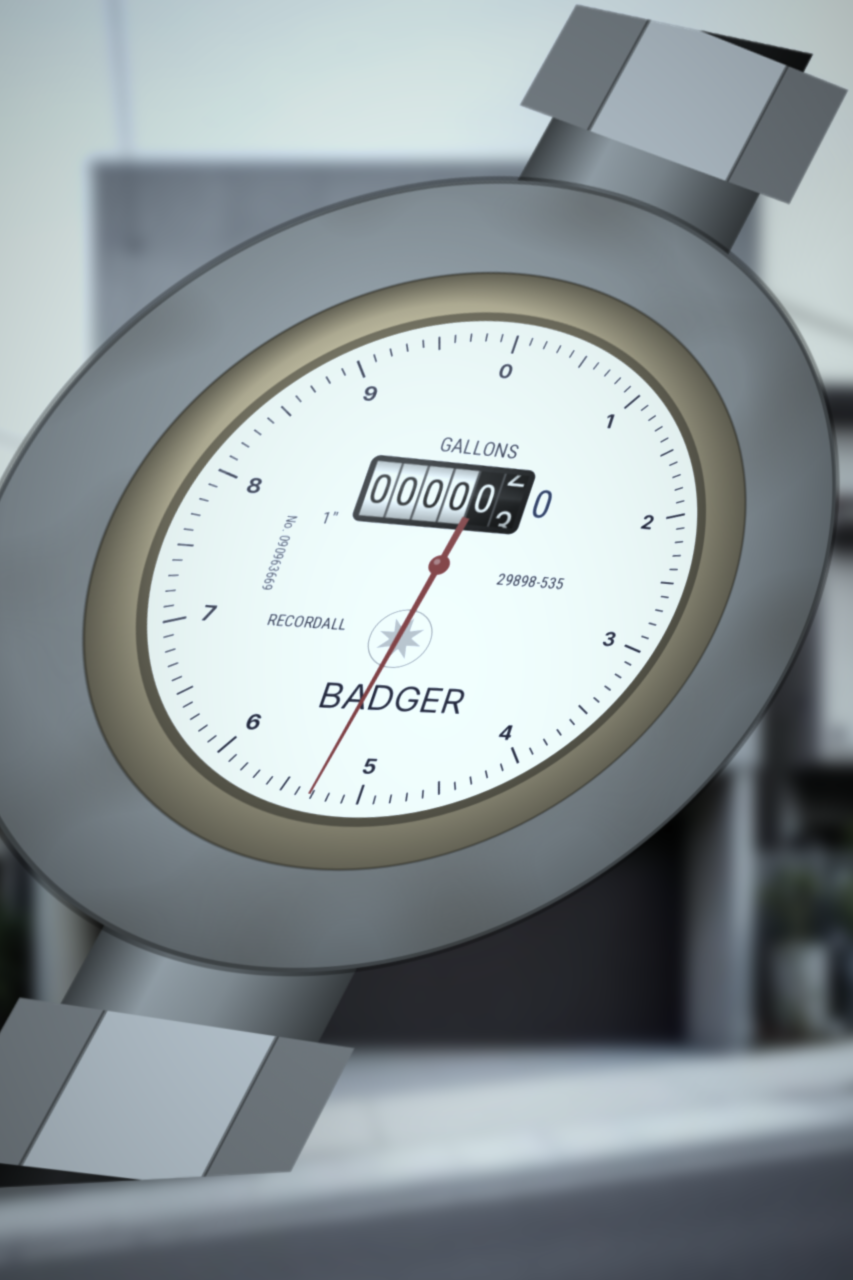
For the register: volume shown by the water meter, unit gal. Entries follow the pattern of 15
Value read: 25.3
